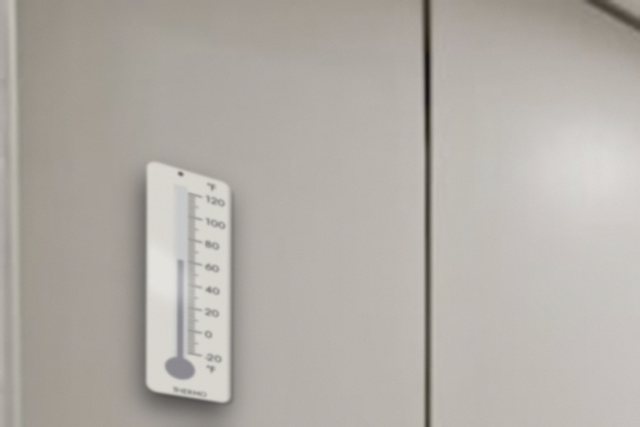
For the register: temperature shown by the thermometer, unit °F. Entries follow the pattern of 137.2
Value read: 60
